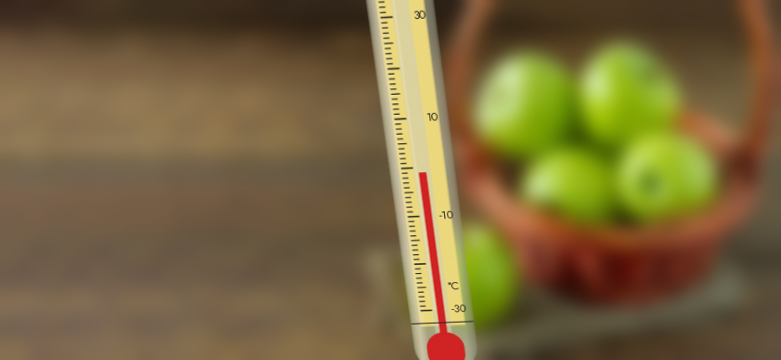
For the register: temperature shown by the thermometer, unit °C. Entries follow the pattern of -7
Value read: -1
